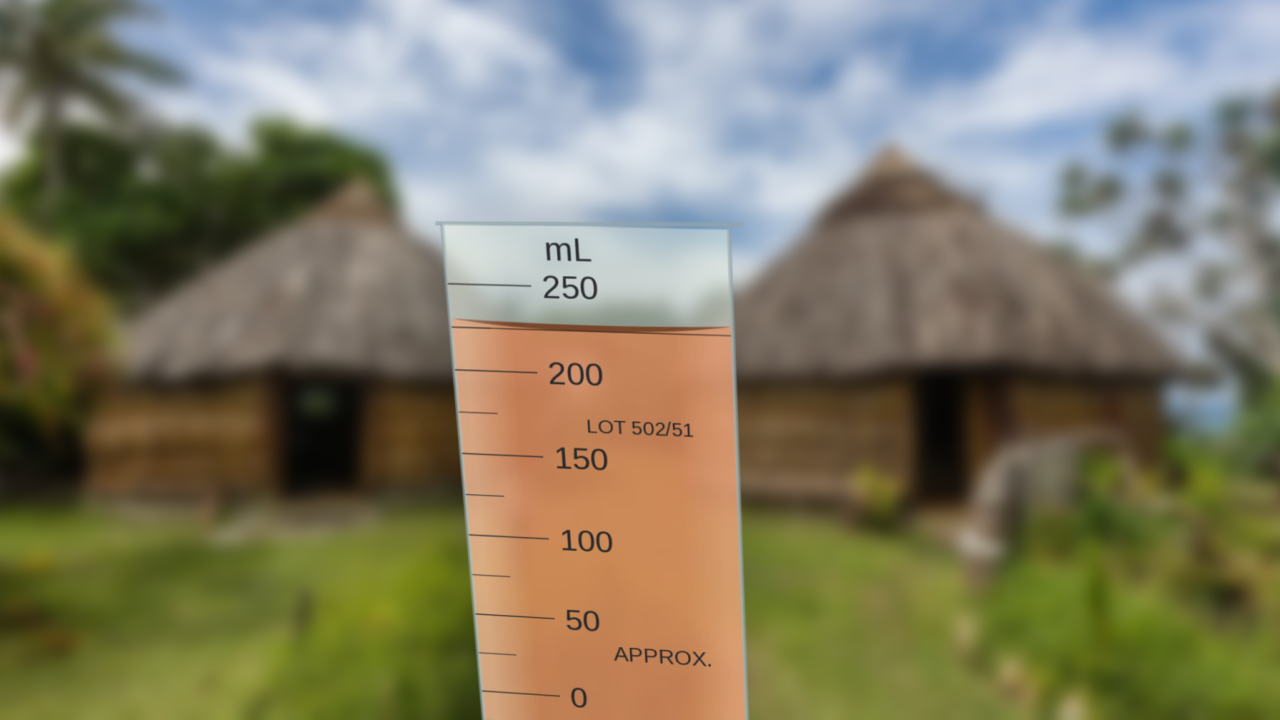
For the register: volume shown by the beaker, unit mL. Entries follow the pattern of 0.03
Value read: 225
